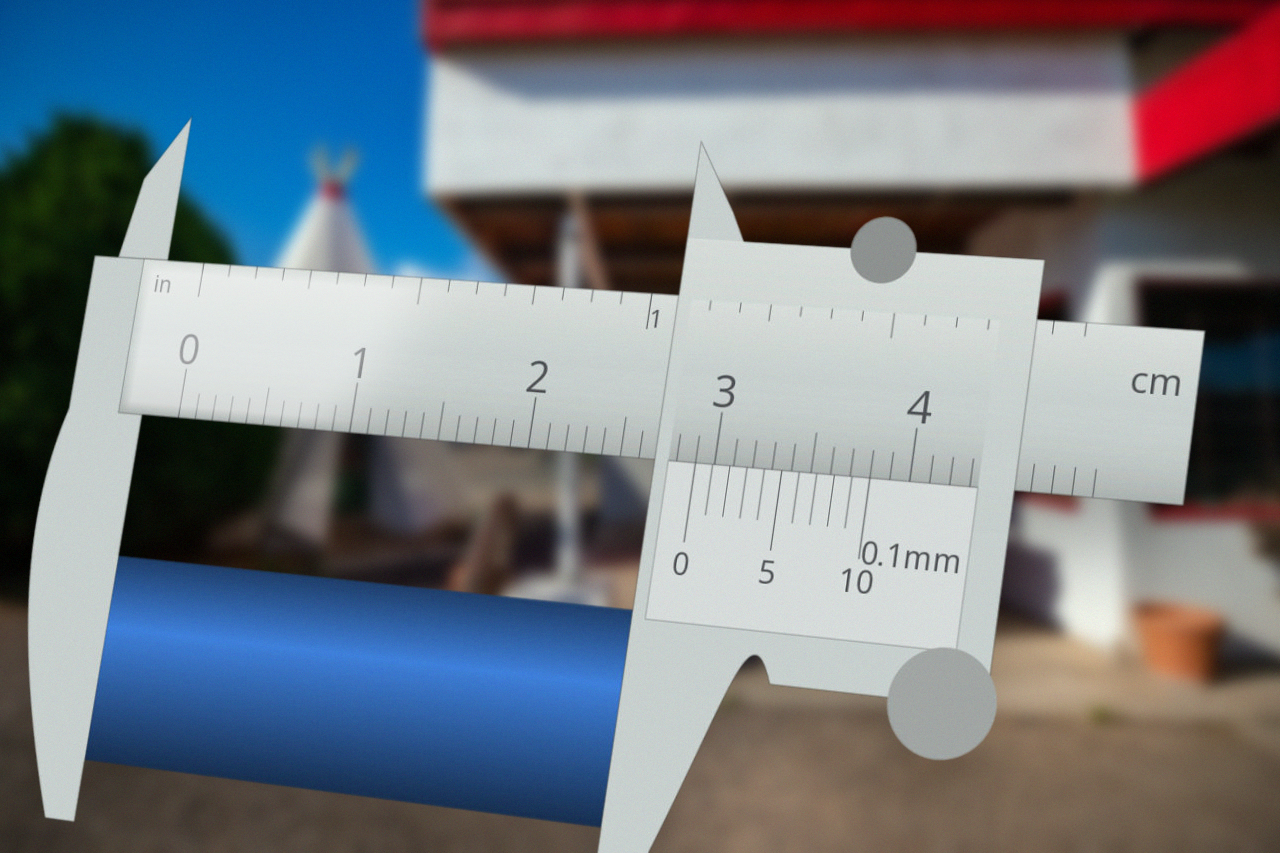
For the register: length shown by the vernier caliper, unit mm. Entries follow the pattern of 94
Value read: 29.0
